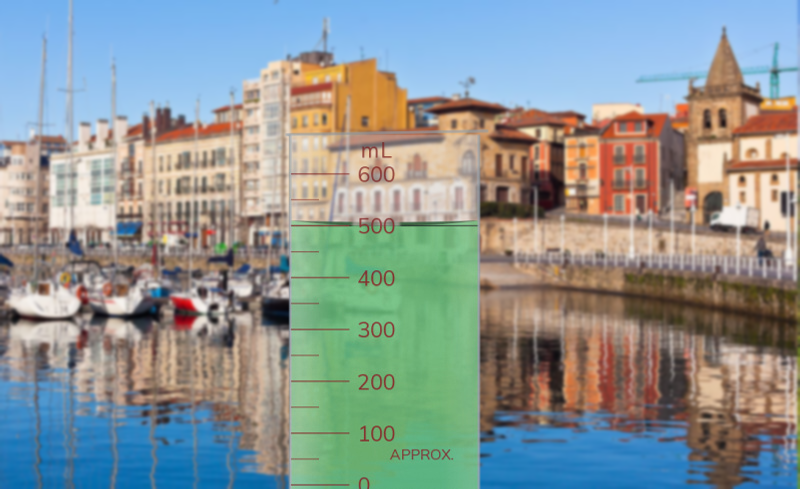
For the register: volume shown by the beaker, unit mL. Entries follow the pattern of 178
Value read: 500
